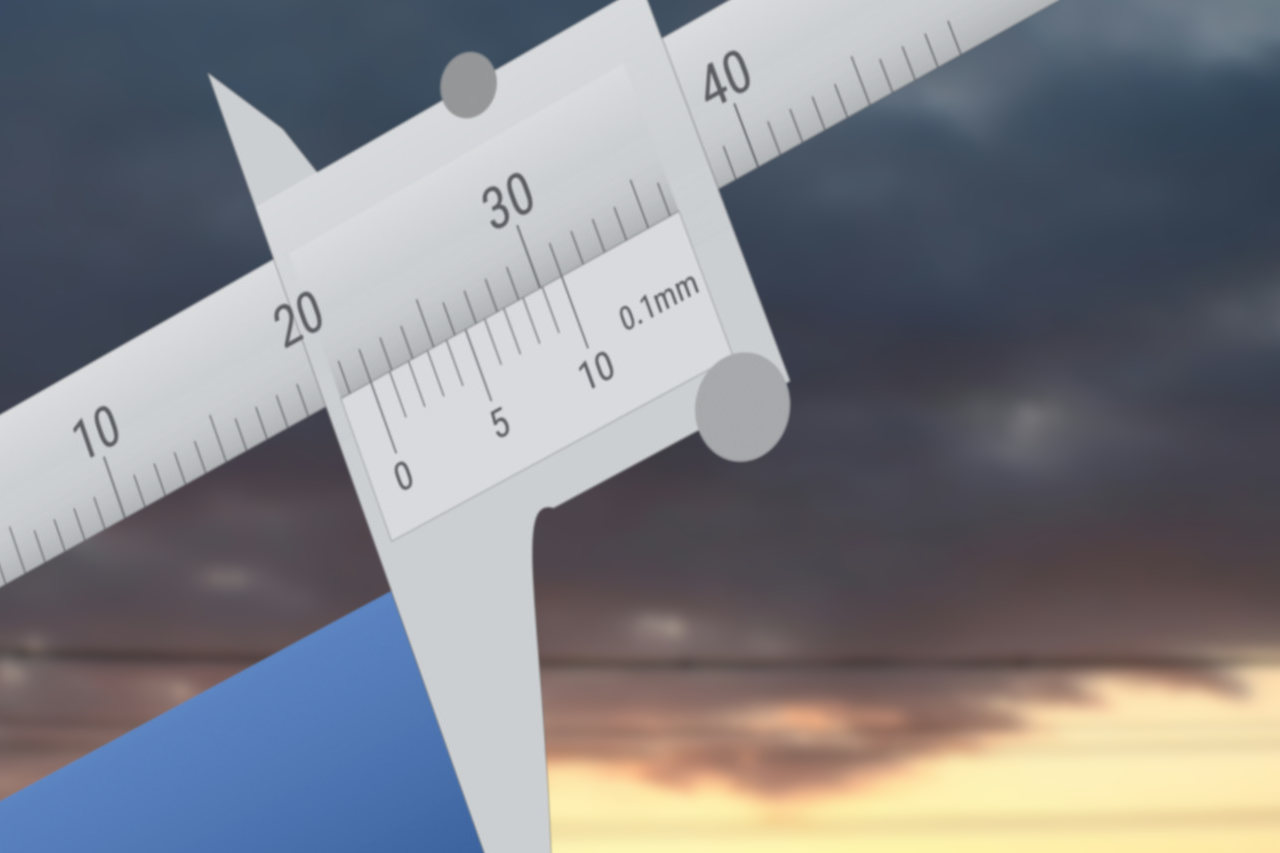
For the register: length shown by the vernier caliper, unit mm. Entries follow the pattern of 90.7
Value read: 22.0
